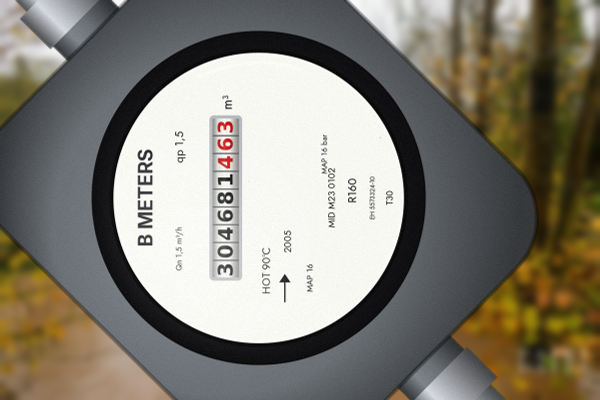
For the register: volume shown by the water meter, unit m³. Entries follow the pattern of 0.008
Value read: 304681.463
